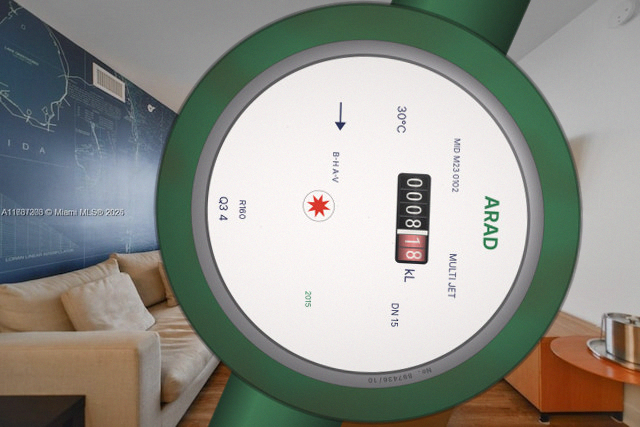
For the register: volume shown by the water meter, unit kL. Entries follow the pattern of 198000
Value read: 8.18
